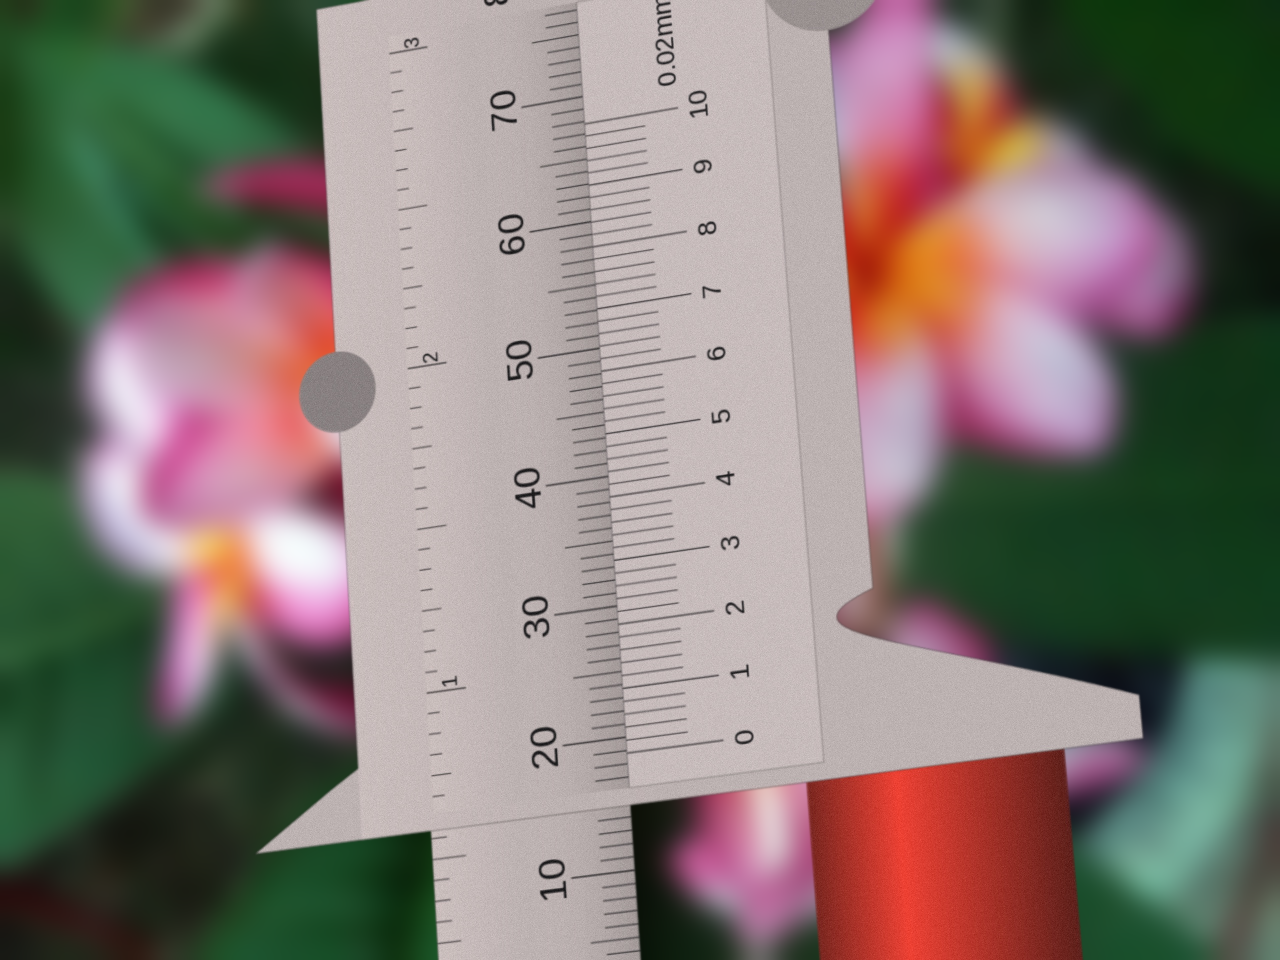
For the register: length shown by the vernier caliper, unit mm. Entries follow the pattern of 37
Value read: 18.8
